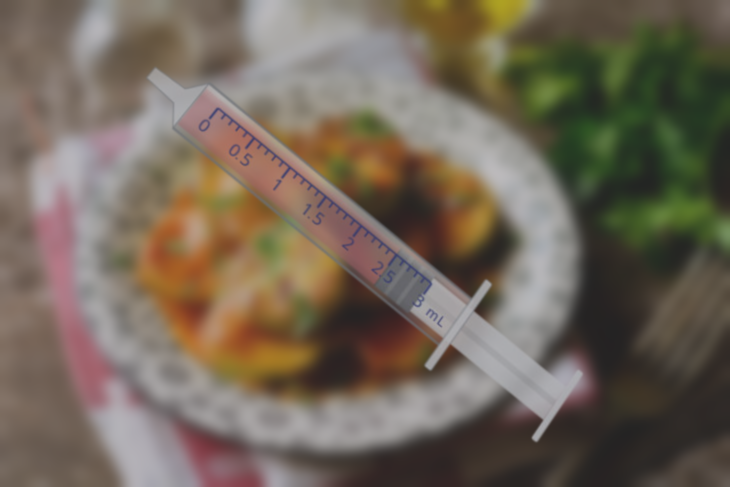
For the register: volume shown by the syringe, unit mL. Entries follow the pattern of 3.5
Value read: 2.5
